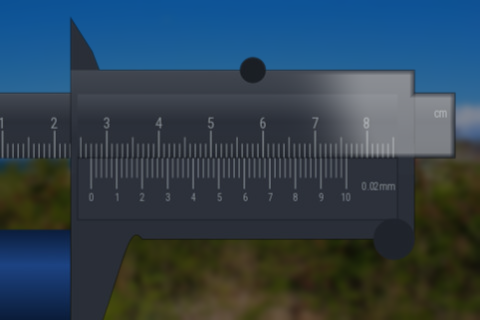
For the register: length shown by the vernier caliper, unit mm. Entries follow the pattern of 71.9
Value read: 27.0
